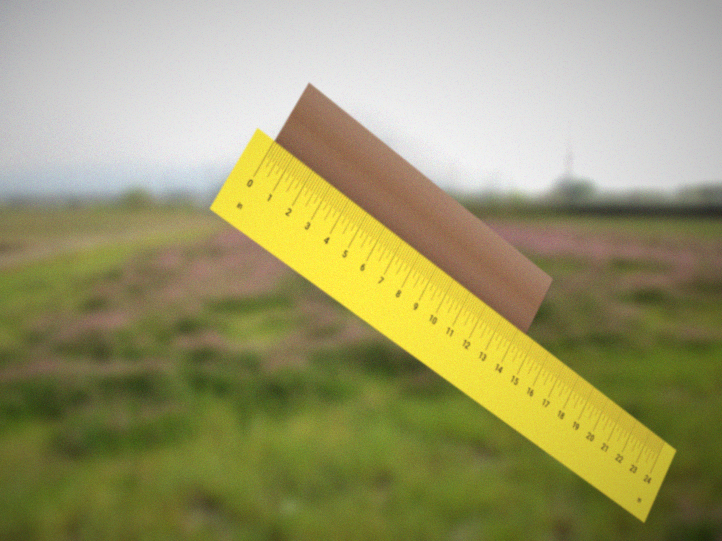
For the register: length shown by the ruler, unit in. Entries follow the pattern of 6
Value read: 14.5
